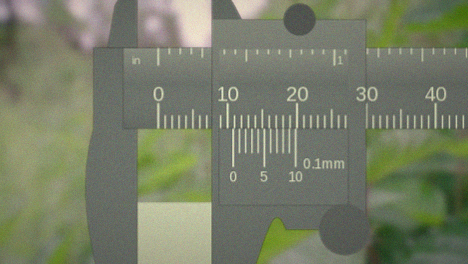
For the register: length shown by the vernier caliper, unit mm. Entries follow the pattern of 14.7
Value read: 10.8
